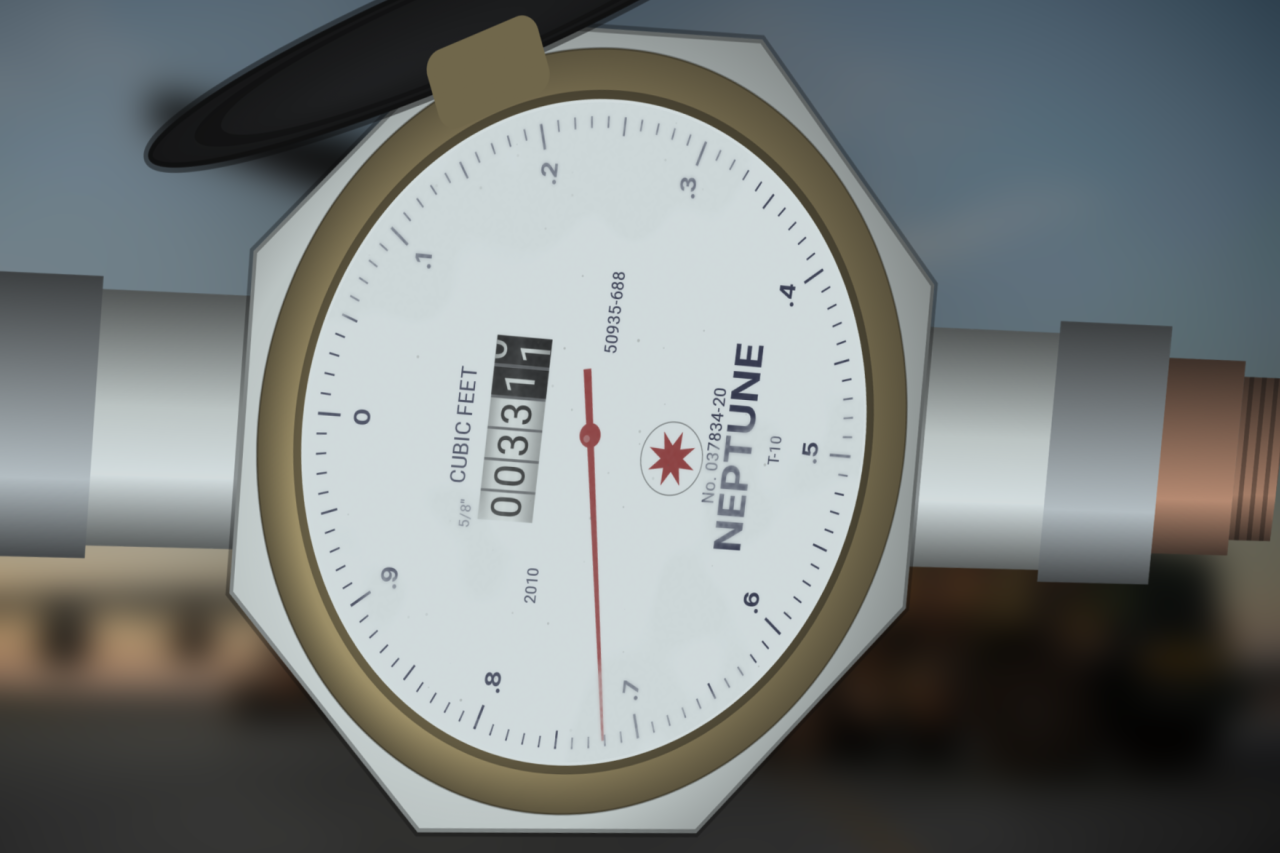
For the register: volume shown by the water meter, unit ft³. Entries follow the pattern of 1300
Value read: 3310.72
